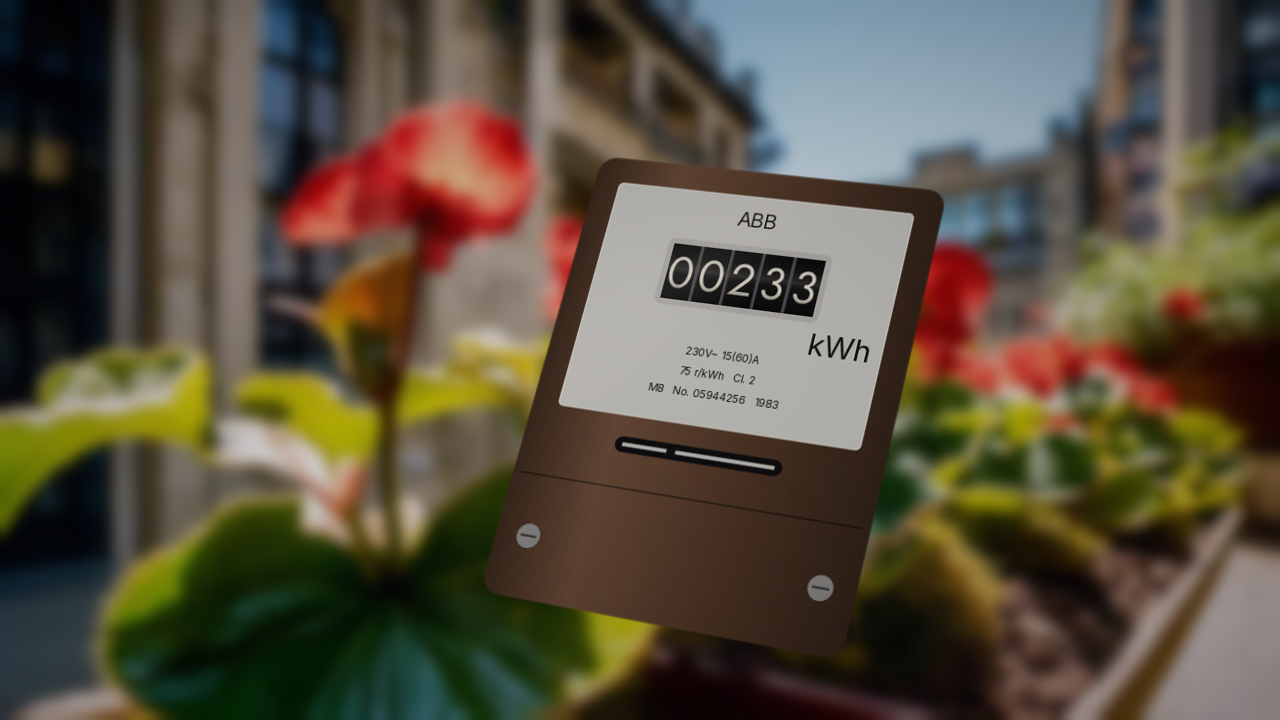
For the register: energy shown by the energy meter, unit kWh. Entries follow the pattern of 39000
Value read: 233
